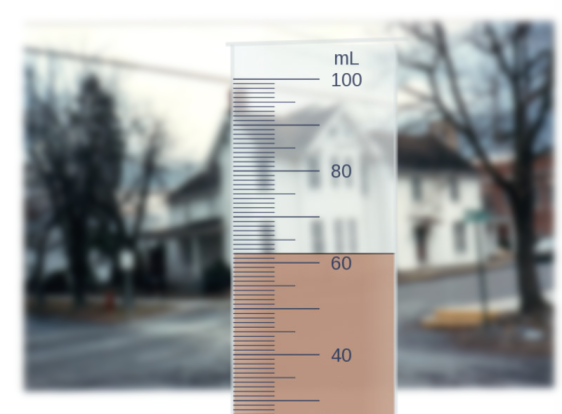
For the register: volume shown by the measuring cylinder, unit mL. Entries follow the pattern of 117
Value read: 62
